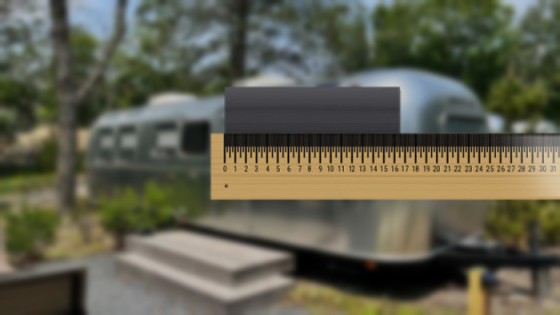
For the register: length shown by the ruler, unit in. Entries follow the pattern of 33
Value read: 16.5
